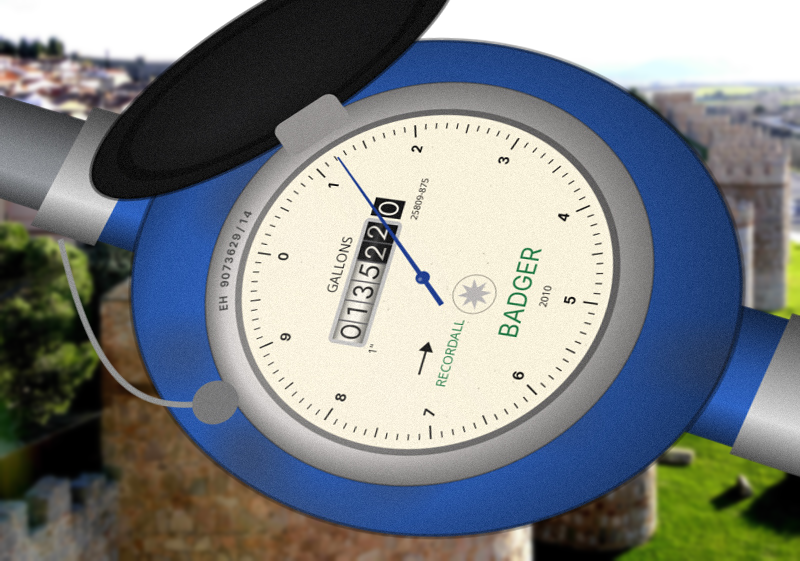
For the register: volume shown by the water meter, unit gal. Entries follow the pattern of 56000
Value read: 135221.2
